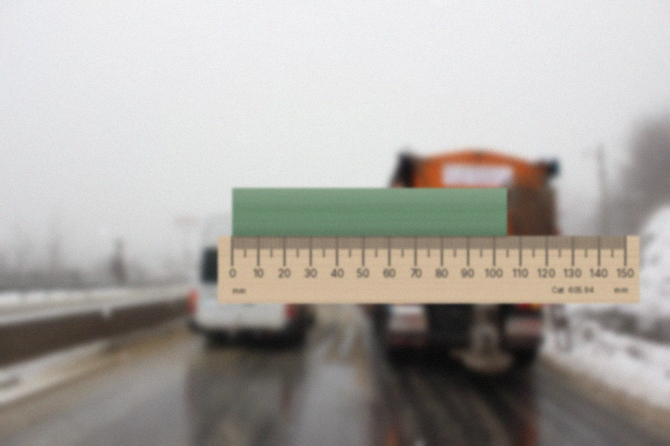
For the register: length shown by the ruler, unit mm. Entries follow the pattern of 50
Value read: 105
